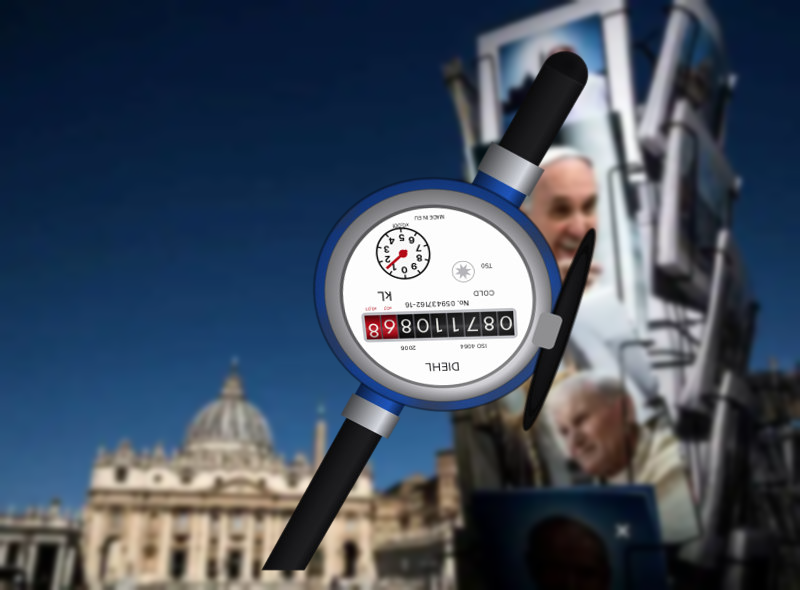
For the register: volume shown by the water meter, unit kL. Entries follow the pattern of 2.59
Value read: 871108.681
